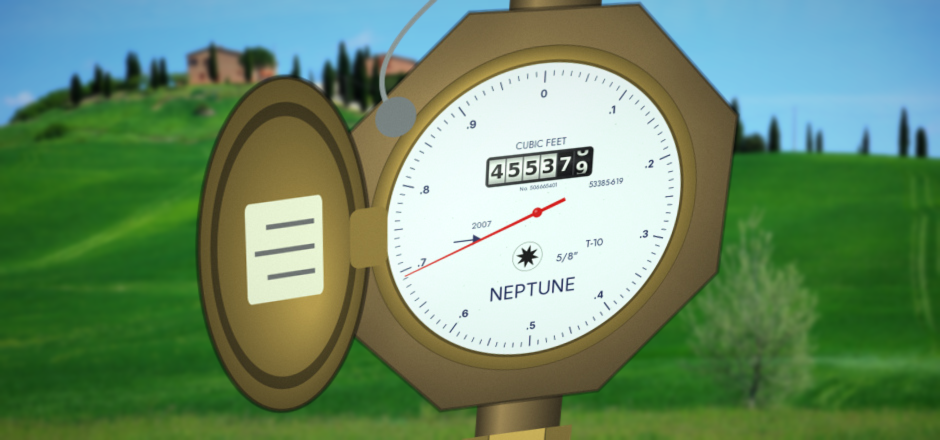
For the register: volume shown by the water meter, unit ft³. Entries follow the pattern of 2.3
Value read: 455378.69
